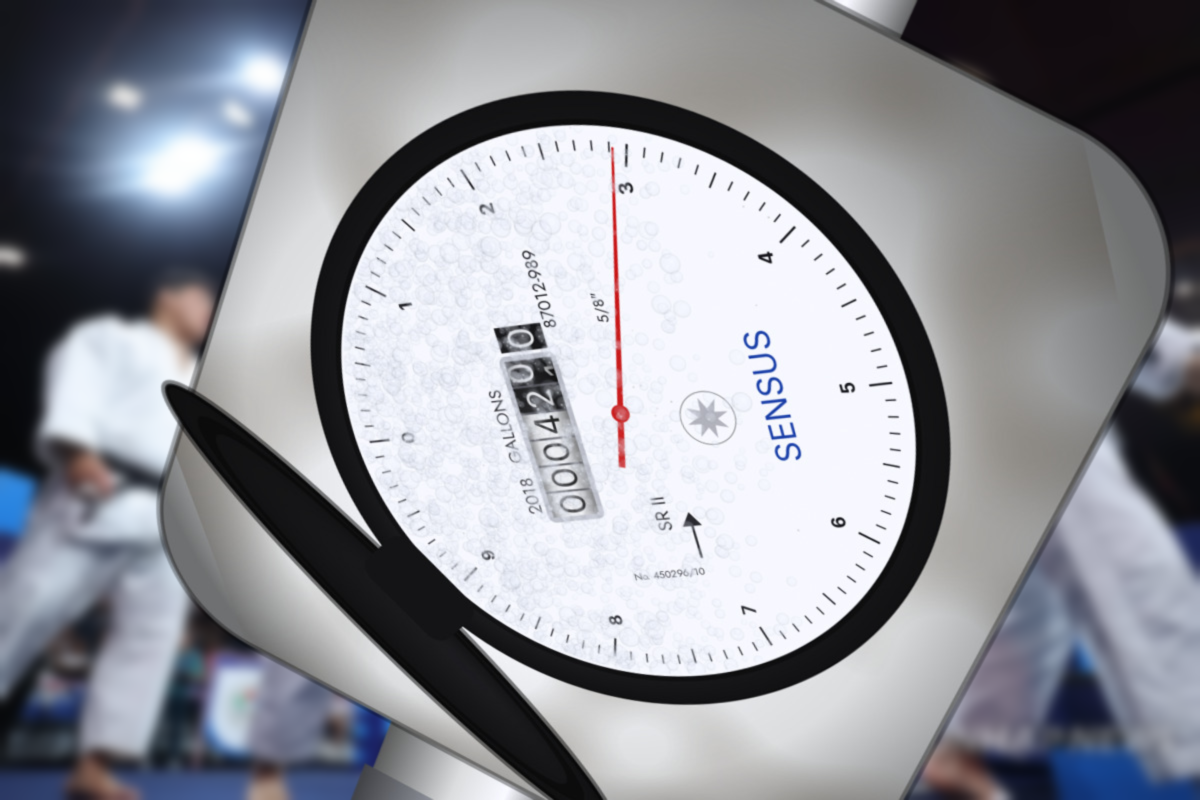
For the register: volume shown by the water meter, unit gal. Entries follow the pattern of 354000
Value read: 4202.9
